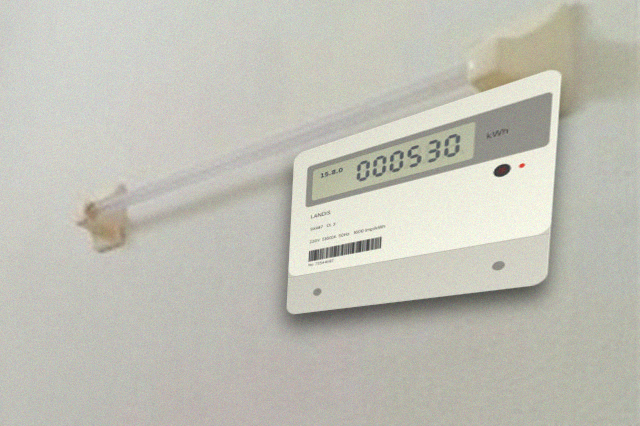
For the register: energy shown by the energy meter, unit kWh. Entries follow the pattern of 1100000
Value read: 530
